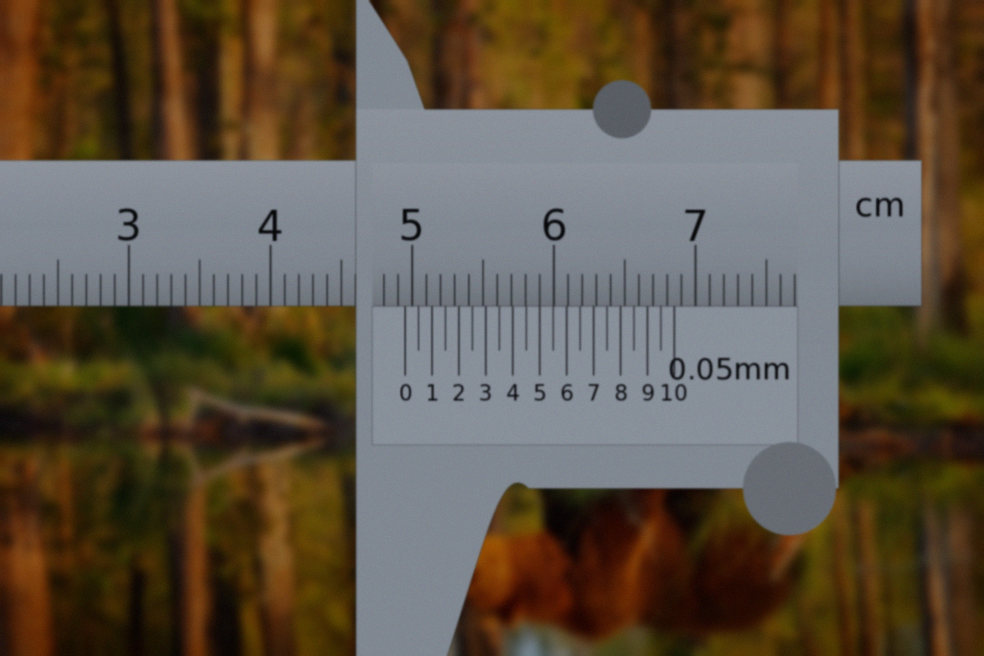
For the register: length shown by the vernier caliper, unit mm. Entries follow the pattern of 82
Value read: 49.5
